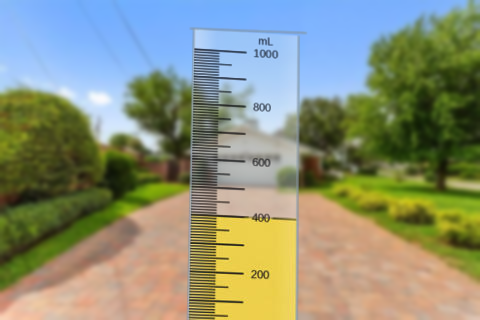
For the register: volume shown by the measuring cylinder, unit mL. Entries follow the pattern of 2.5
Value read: 400
